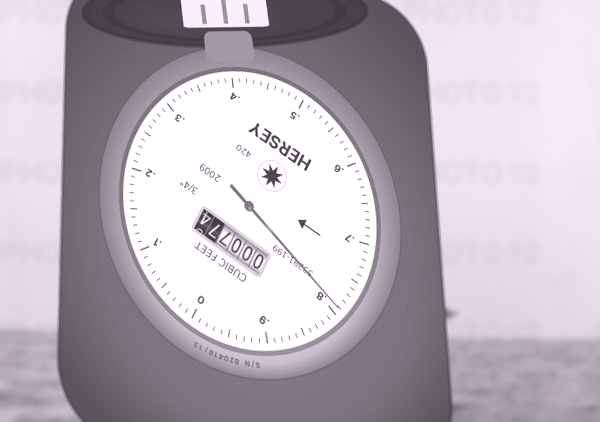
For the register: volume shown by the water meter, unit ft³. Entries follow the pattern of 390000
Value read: 773.79
